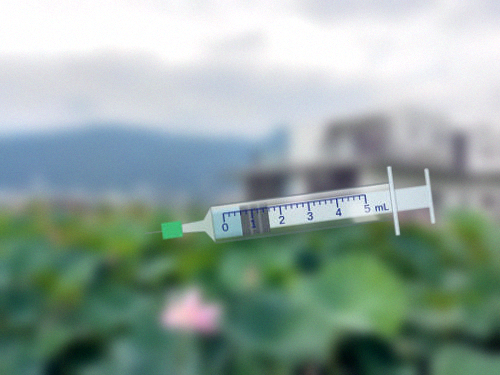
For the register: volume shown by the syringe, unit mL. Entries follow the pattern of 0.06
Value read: 0.6
